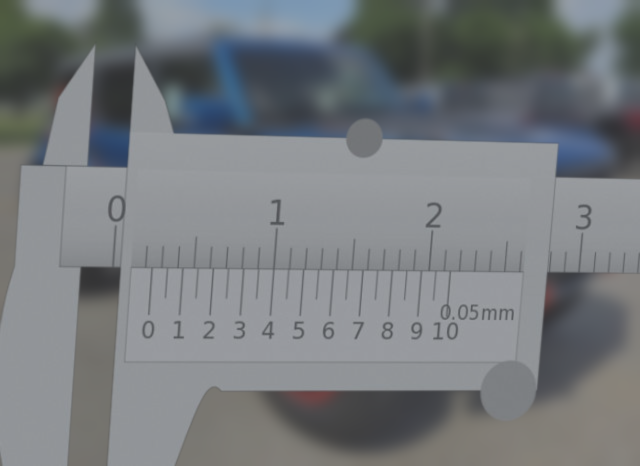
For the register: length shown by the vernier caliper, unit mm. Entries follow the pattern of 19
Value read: 2.4
